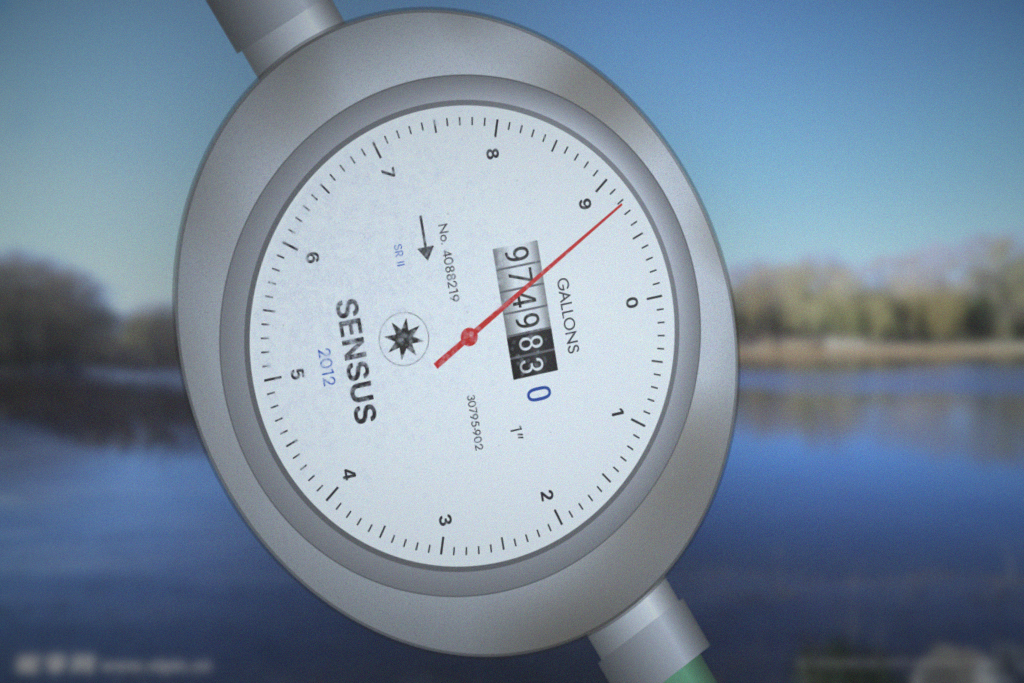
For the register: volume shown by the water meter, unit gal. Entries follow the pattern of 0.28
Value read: 9749829.2
